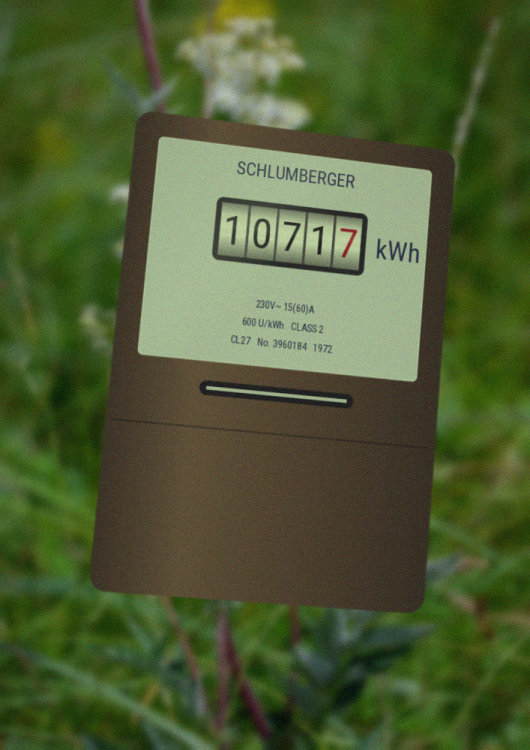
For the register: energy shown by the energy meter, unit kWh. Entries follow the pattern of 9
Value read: 1071.7
